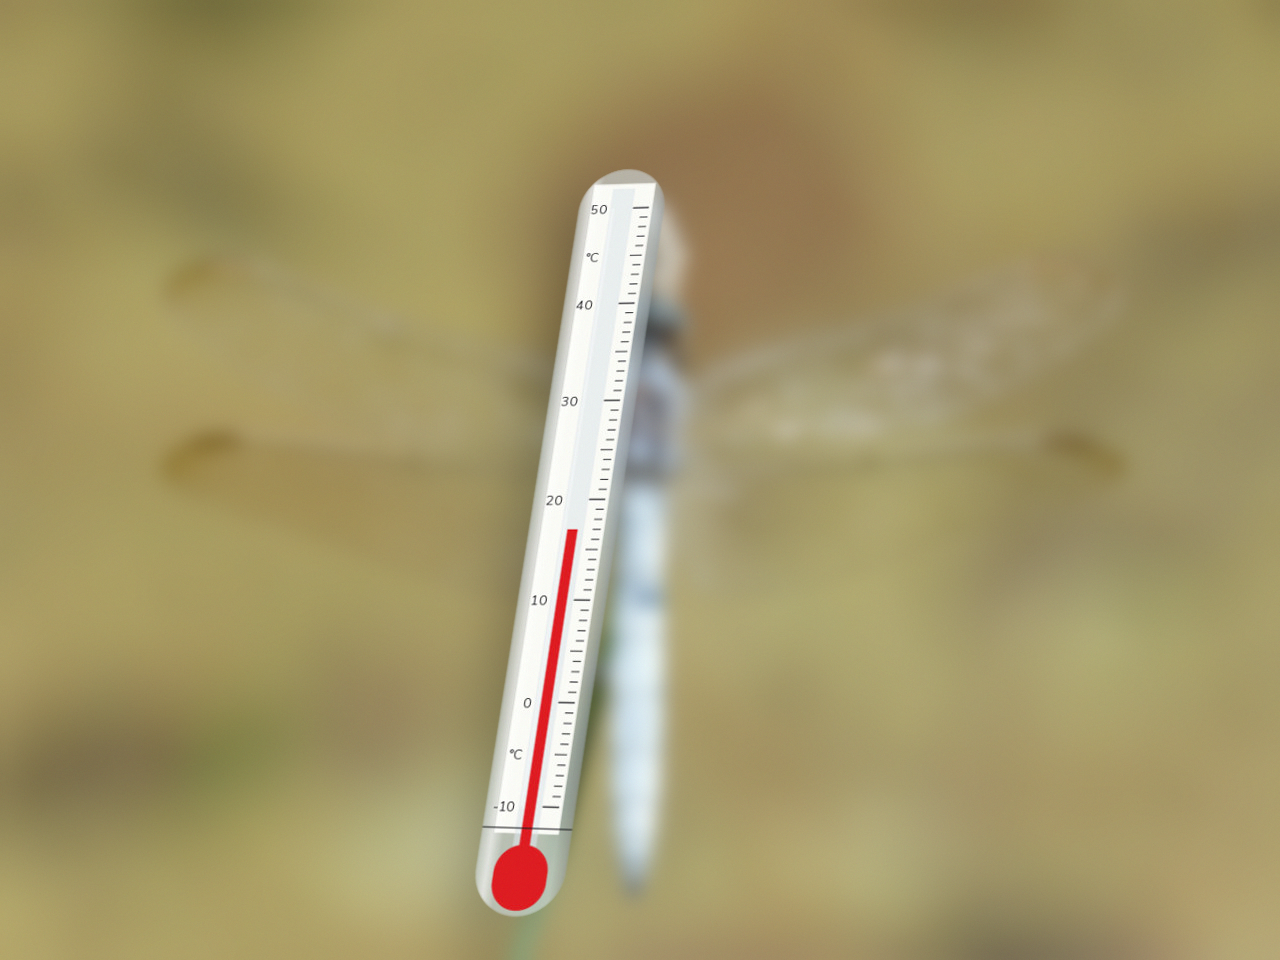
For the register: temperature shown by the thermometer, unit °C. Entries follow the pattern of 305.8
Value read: 17
